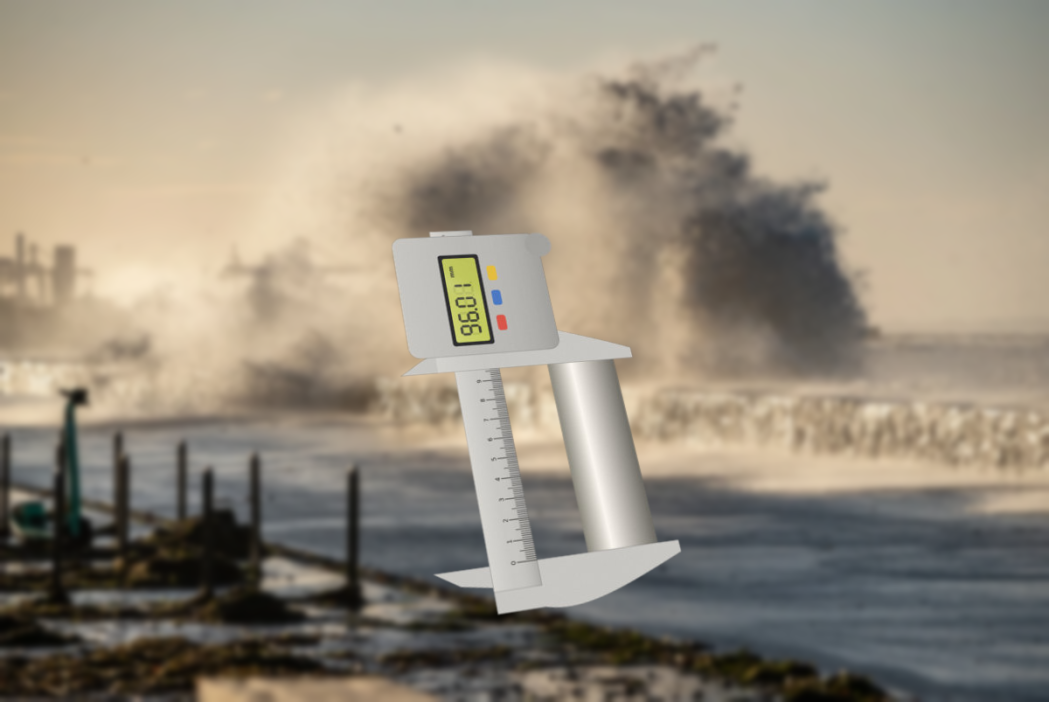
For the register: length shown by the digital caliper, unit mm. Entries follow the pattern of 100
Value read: 96.01
